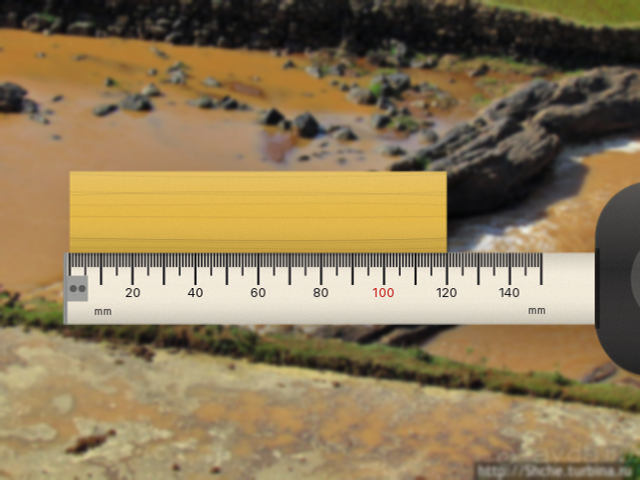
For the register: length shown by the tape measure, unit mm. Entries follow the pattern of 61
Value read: 120
